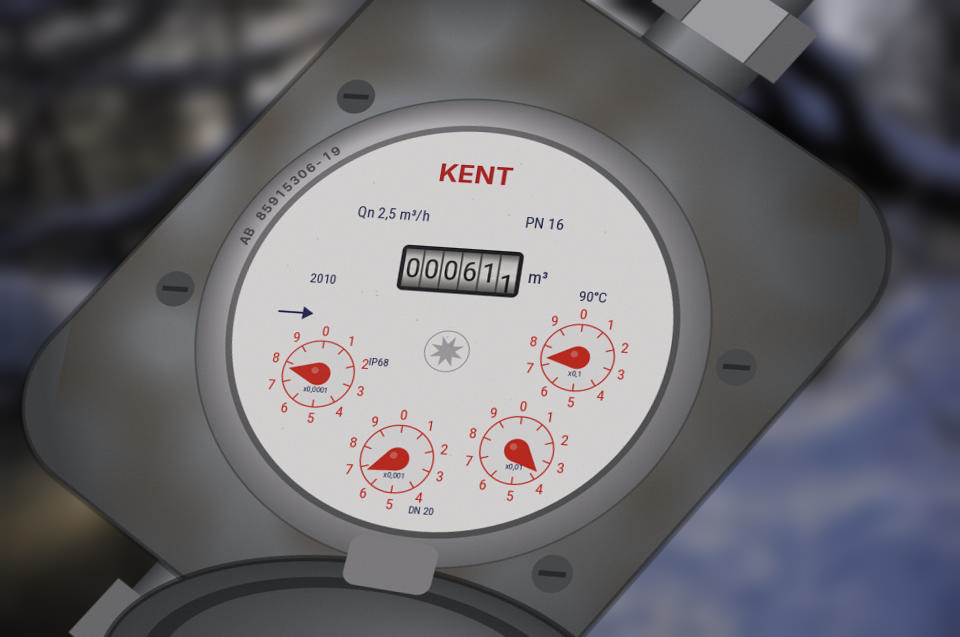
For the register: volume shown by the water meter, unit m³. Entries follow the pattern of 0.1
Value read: 610.7367
